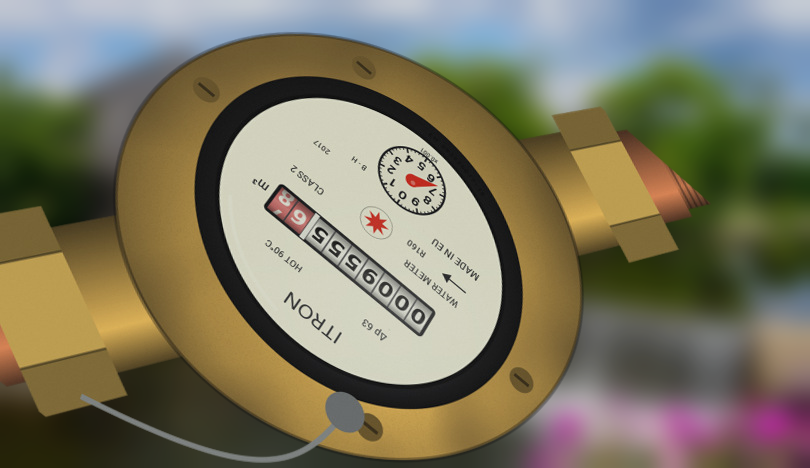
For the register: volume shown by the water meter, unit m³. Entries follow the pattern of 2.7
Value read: 9555.676
